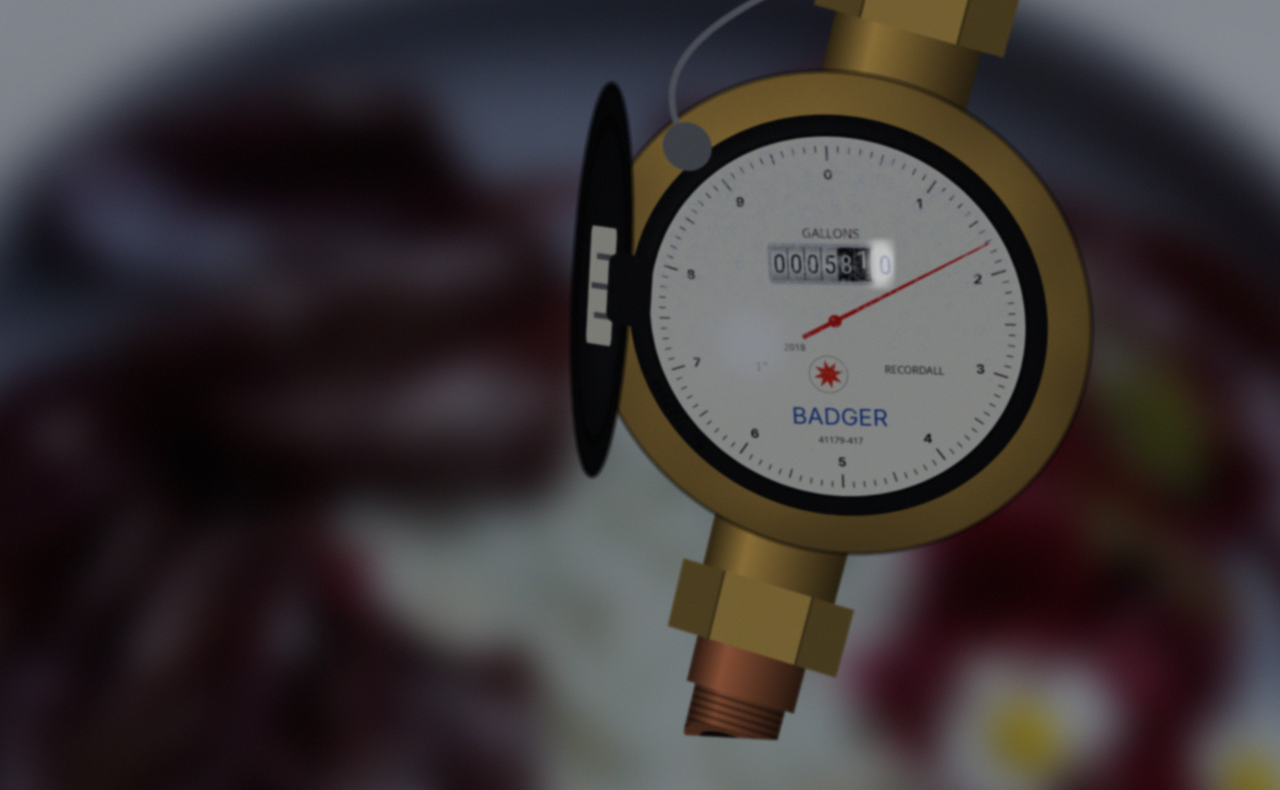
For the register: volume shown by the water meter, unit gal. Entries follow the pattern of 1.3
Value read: 5811.7
